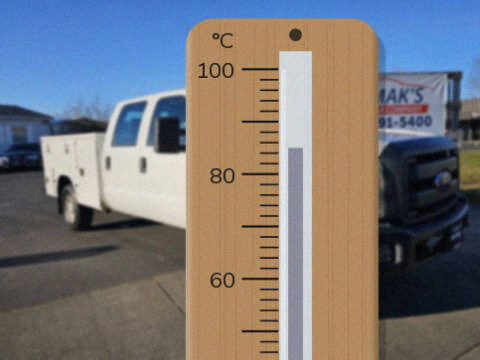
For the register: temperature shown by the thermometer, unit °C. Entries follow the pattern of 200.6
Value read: 85
